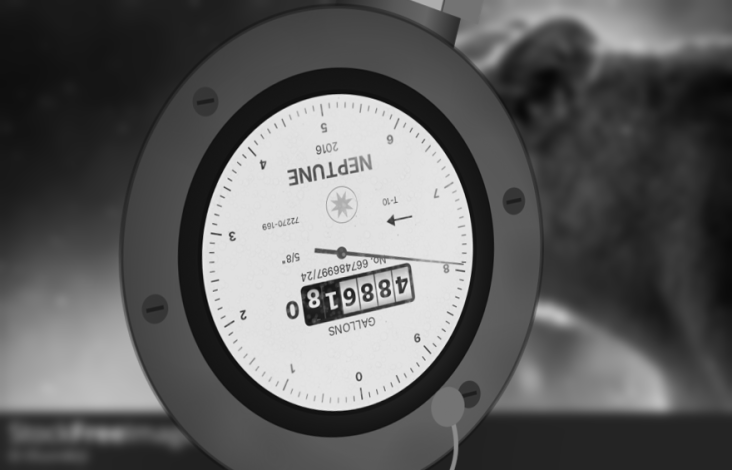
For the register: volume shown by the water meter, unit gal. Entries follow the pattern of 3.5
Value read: 4886177.9
